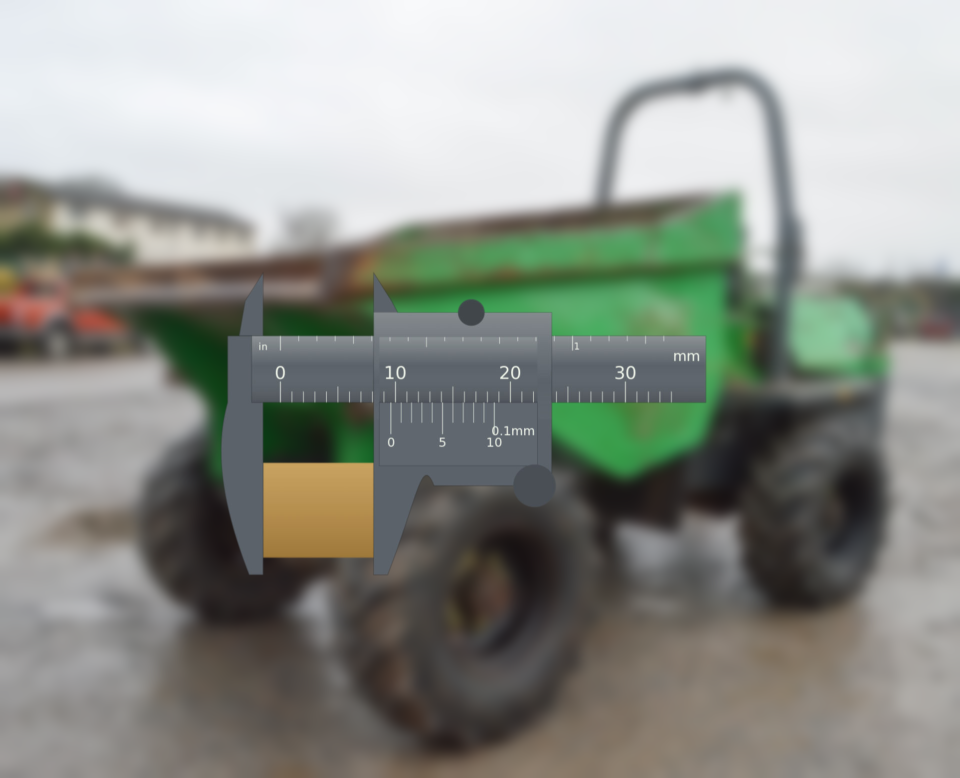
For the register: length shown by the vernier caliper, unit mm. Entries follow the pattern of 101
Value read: 9.6
